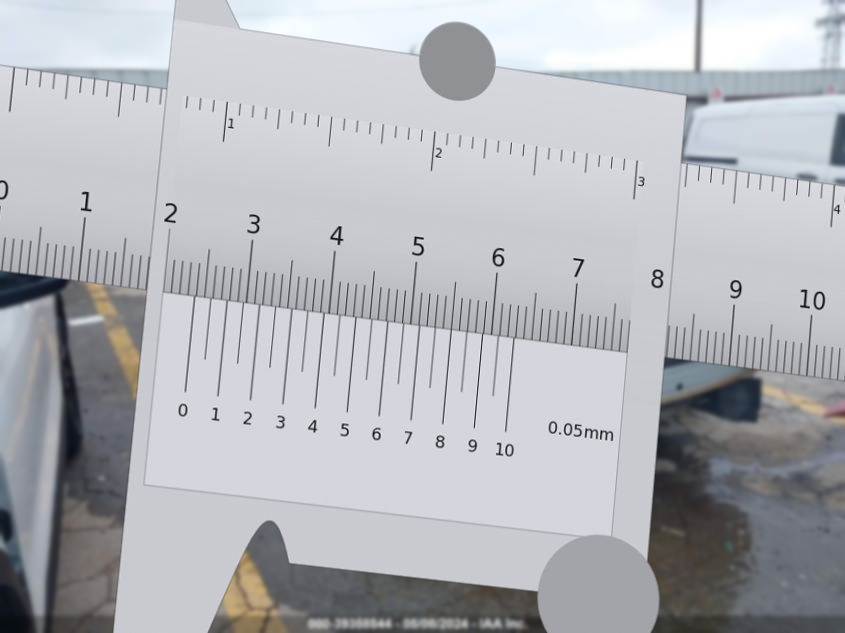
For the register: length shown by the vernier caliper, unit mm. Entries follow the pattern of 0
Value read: 23.8
